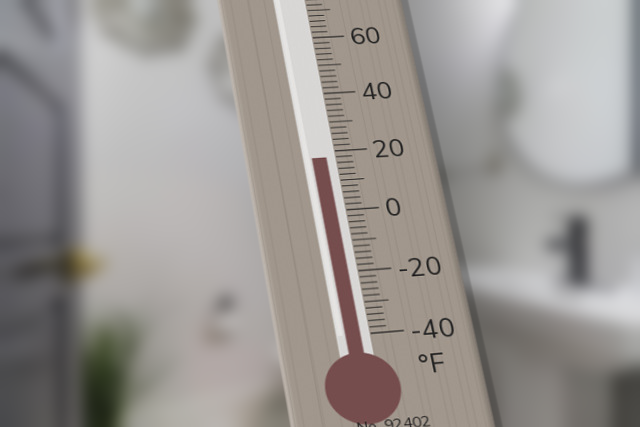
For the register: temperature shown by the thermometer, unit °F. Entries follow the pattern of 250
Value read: 18
